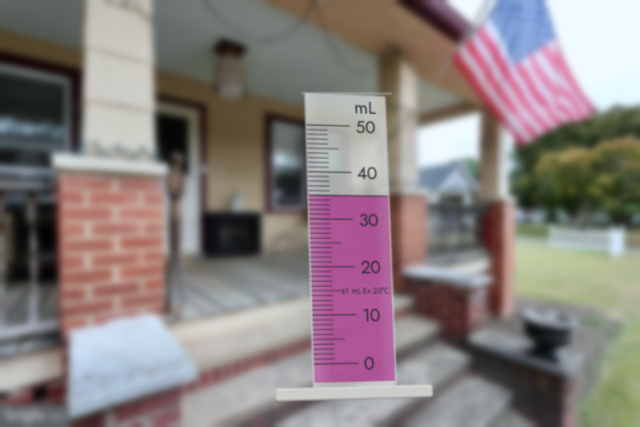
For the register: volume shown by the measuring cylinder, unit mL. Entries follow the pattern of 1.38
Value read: 35
